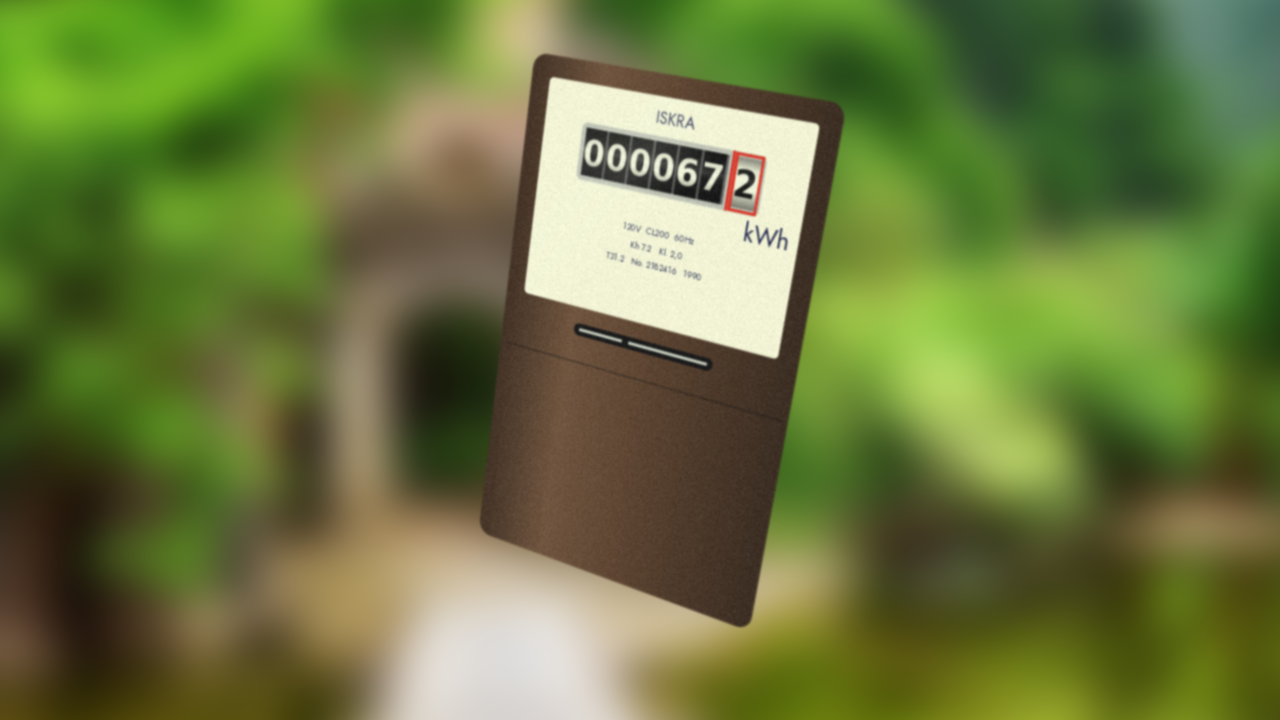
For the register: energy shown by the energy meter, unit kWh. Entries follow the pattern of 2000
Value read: 67.2
